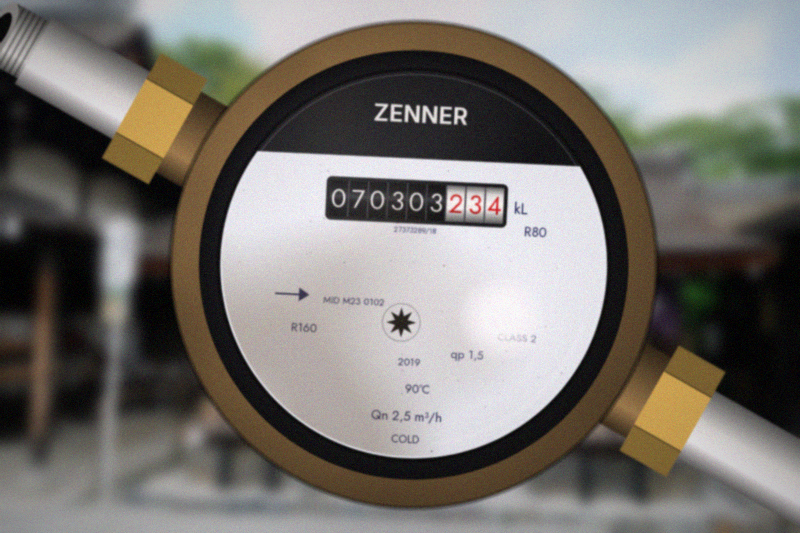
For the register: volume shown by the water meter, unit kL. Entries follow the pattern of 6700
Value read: 70303.234
